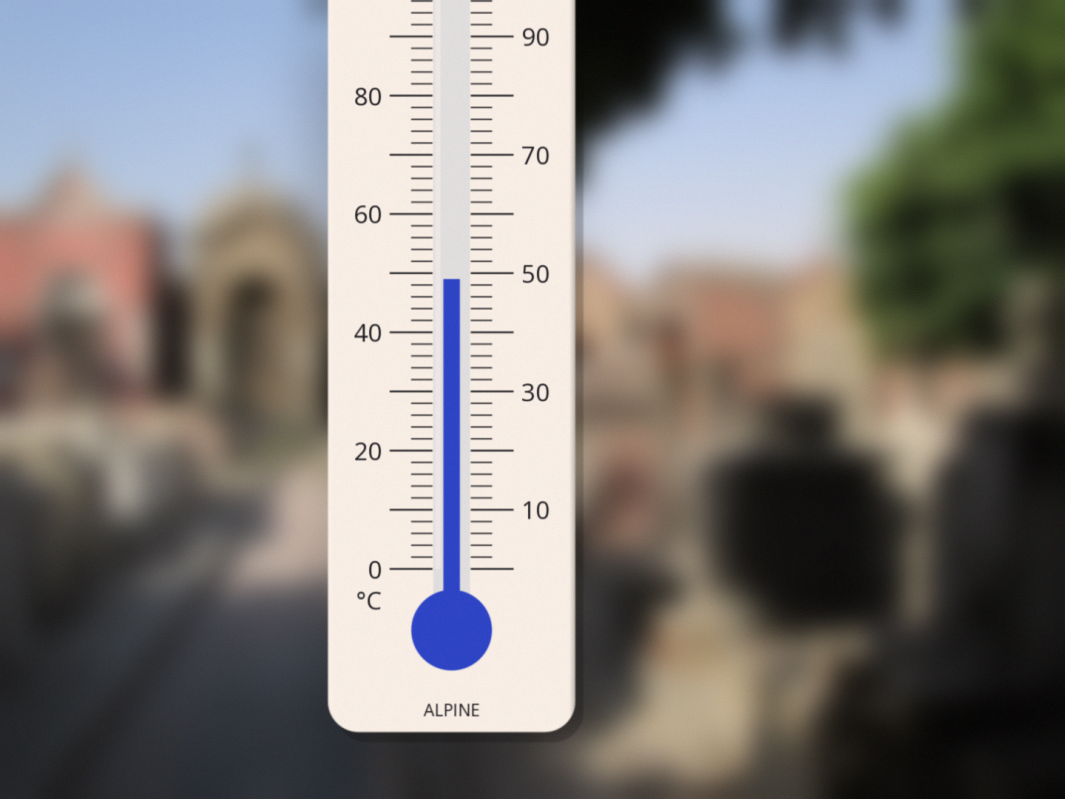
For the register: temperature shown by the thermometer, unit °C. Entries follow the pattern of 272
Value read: 49
